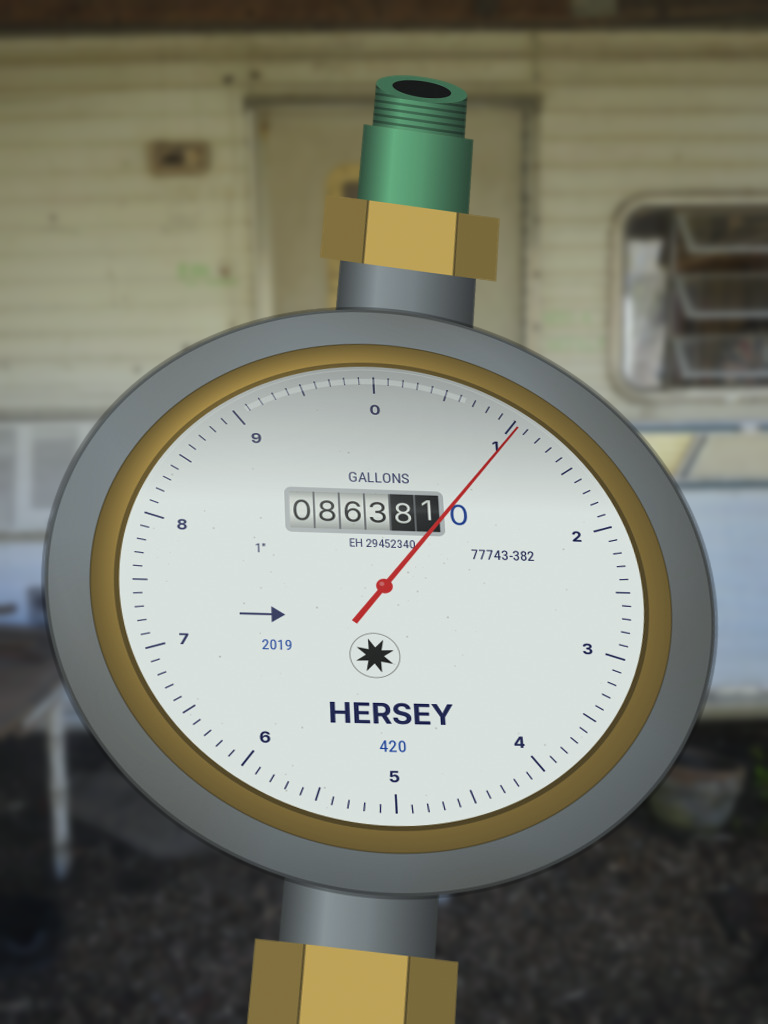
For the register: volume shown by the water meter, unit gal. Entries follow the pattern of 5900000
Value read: 863811.0
